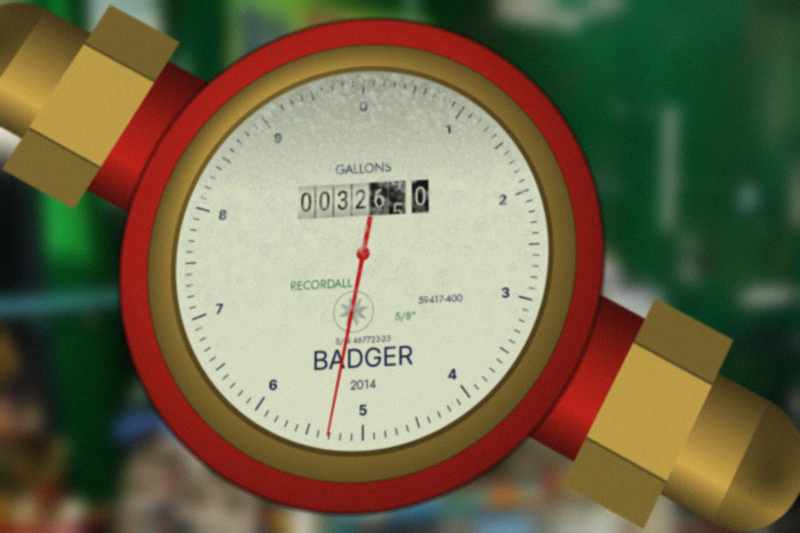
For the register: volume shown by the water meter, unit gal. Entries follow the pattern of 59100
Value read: 32645.3
